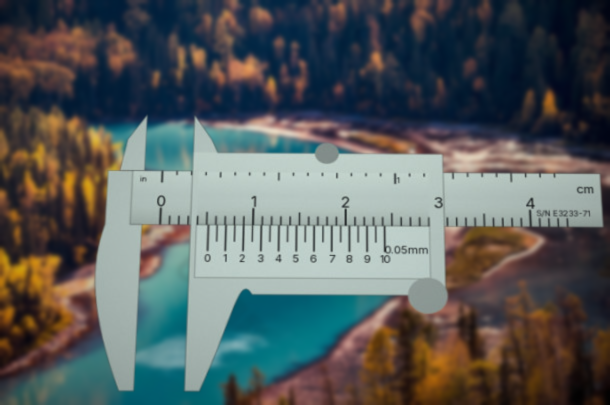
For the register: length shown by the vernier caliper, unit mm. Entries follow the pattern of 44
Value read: 5.2
